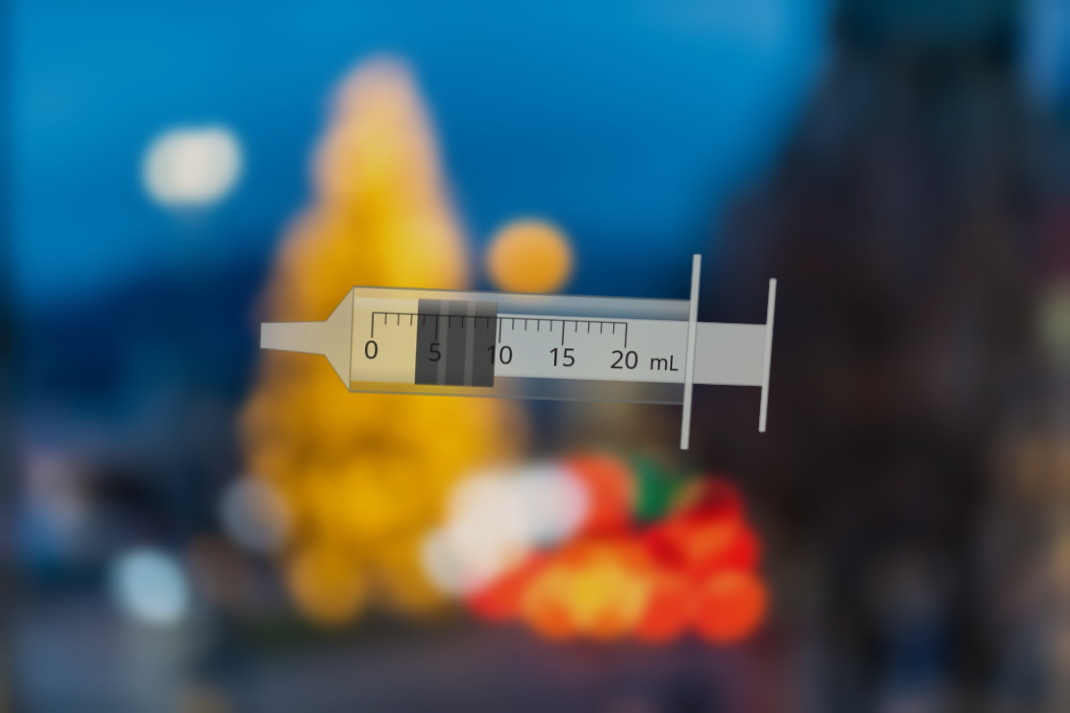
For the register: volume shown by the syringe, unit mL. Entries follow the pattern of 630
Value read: 3.5
